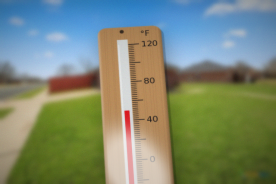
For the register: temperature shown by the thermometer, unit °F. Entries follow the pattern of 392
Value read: 50
